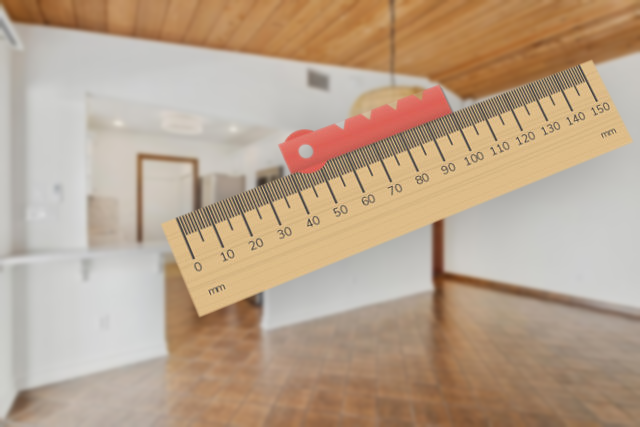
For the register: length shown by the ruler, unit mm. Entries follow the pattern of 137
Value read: 60
